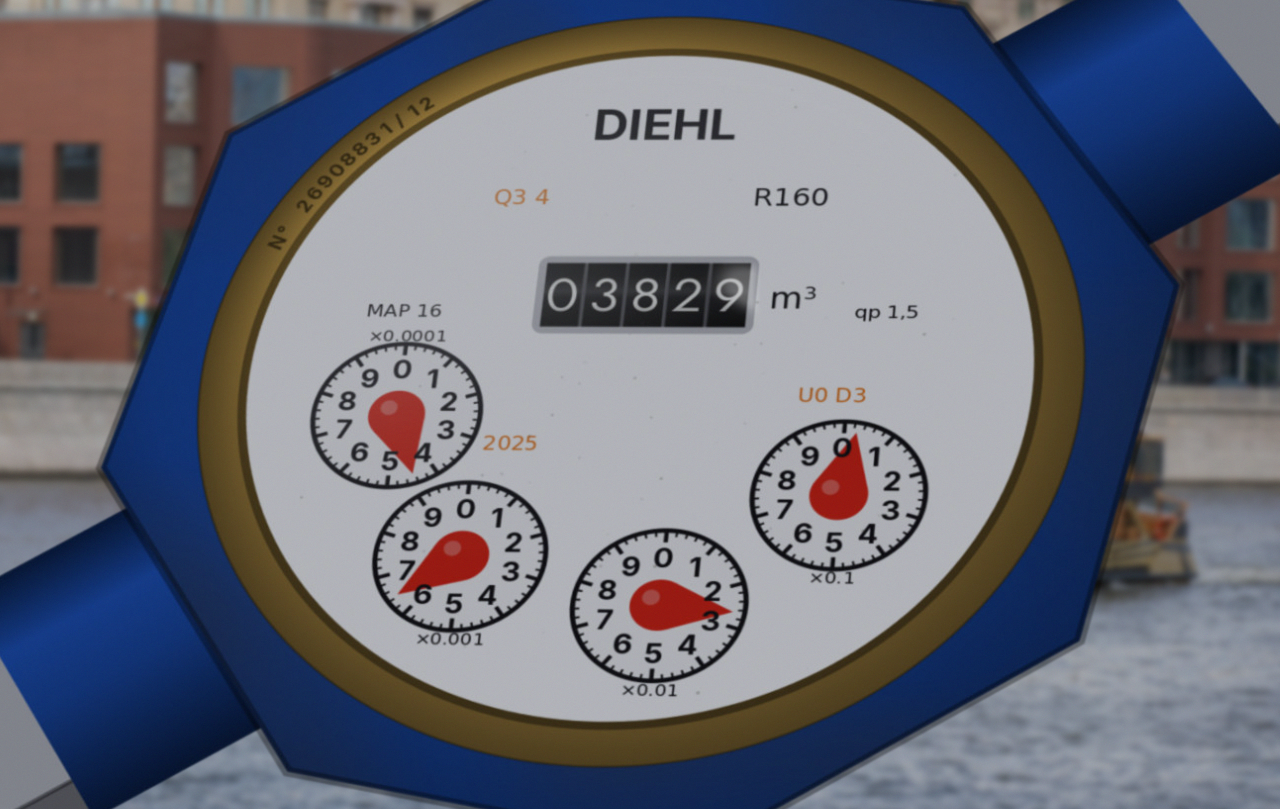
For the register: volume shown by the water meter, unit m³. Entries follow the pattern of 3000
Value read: 3829.0264
